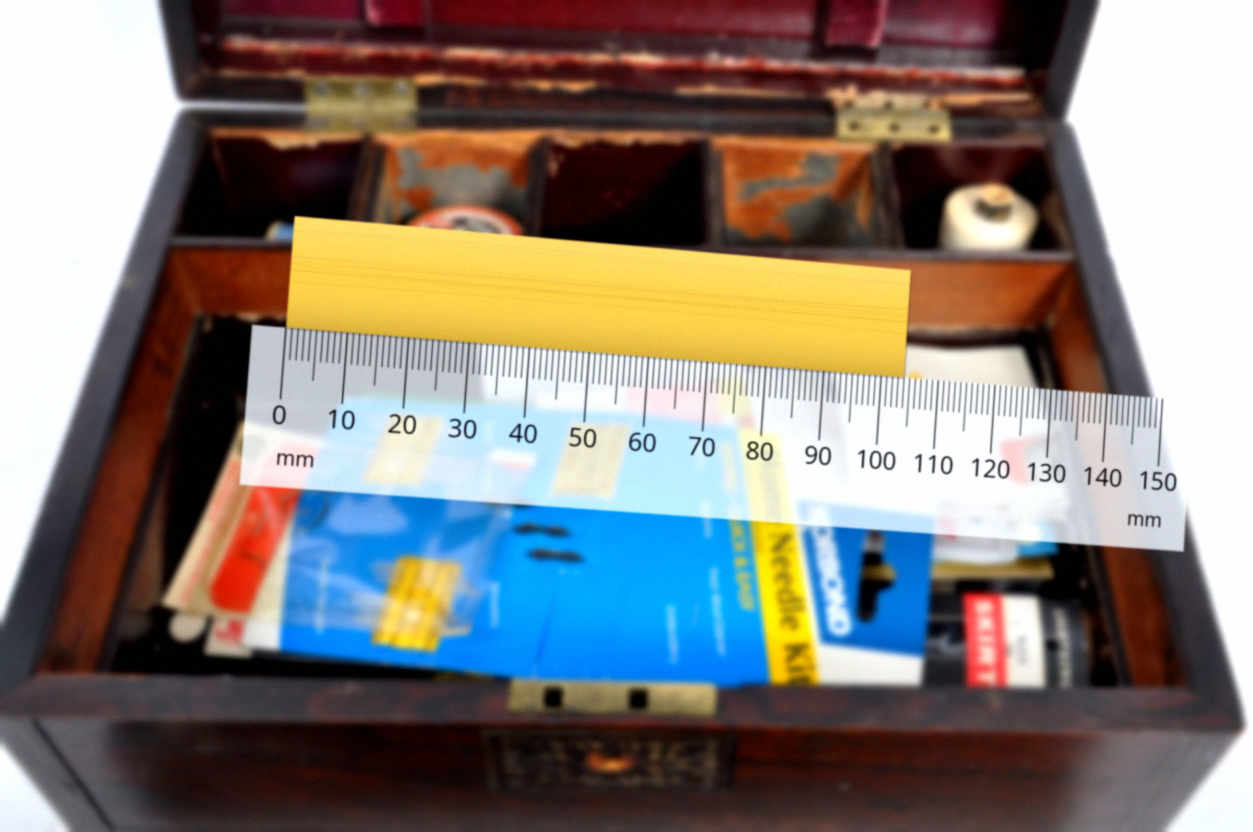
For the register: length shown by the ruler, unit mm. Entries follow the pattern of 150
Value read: 104
